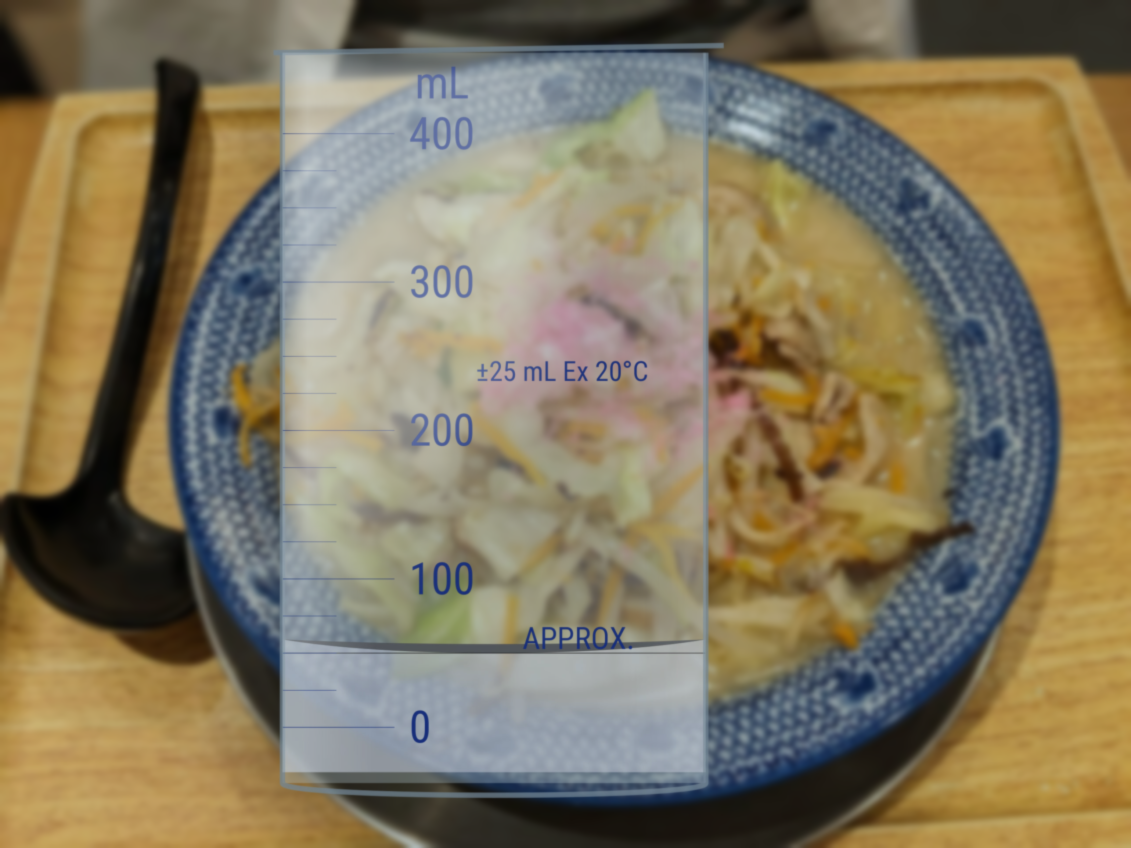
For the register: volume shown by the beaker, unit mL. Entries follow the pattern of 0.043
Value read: 50
